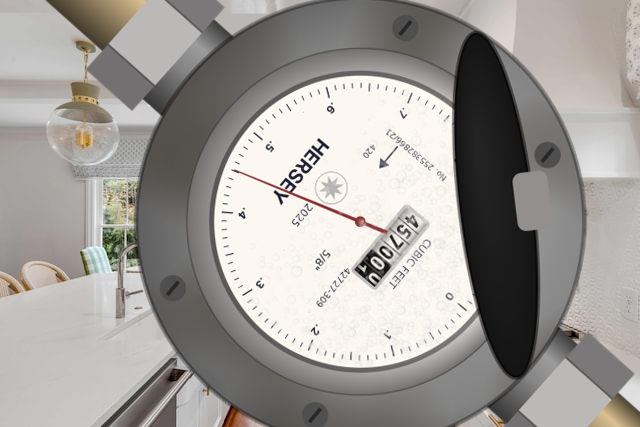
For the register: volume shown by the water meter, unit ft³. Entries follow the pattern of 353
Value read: 457000.45
